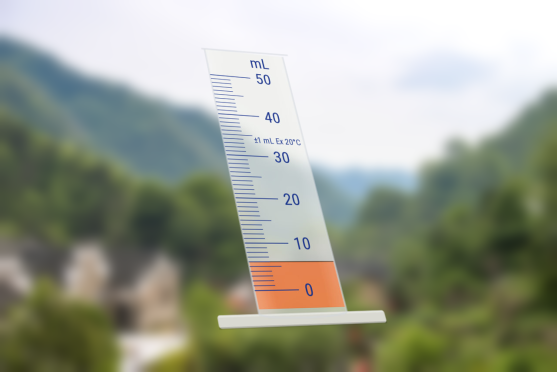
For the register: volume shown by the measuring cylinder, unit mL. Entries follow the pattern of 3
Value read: 6
